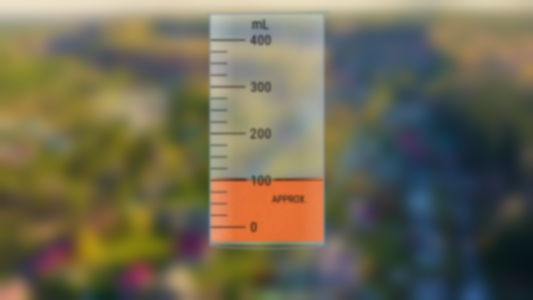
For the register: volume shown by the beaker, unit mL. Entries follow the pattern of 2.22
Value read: 100
